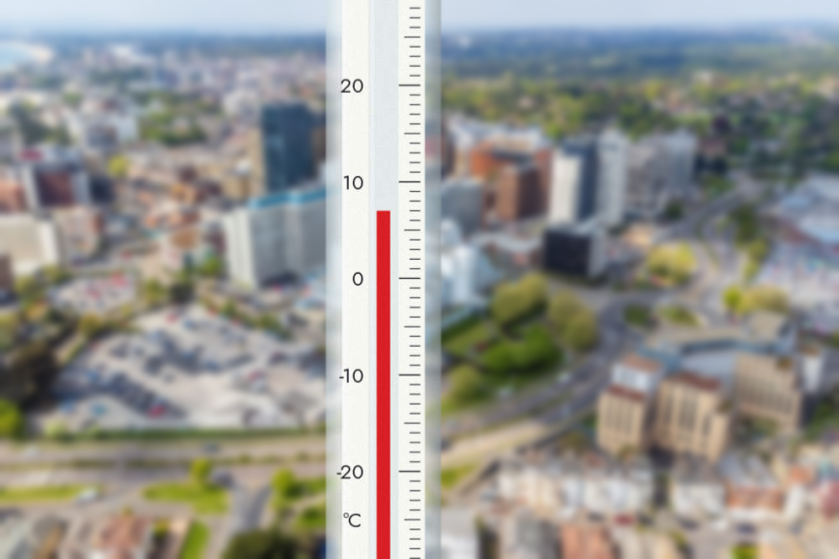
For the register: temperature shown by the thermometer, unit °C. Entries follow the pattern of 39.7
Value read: 7
